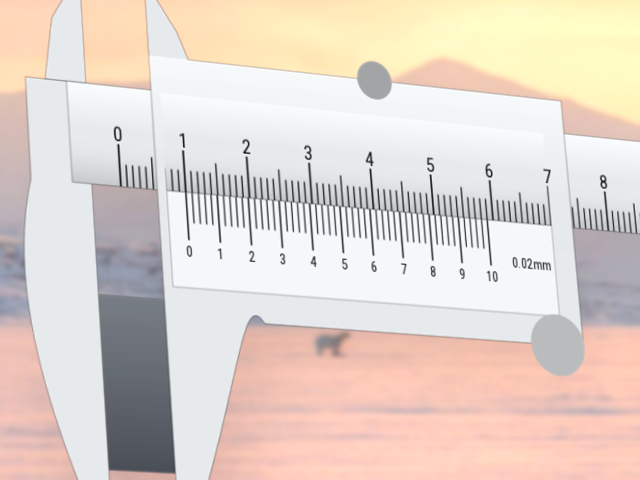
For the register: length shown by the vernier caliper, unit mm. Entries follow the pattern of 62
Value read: 10.0
